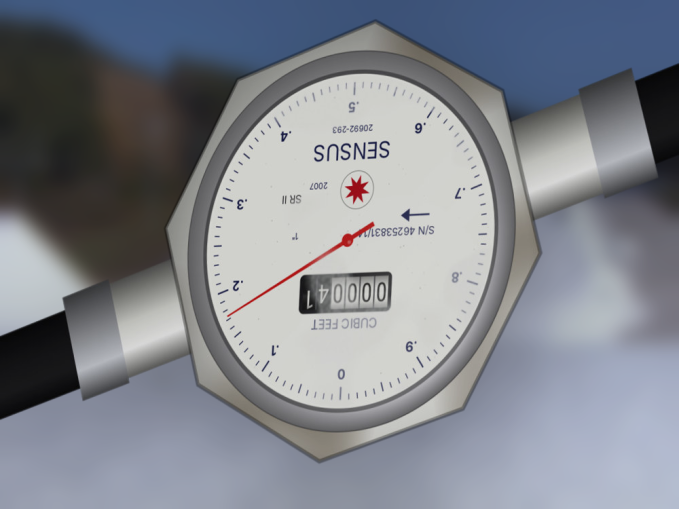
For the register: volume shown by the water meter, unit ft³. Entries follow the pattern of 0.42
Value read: 41.17
